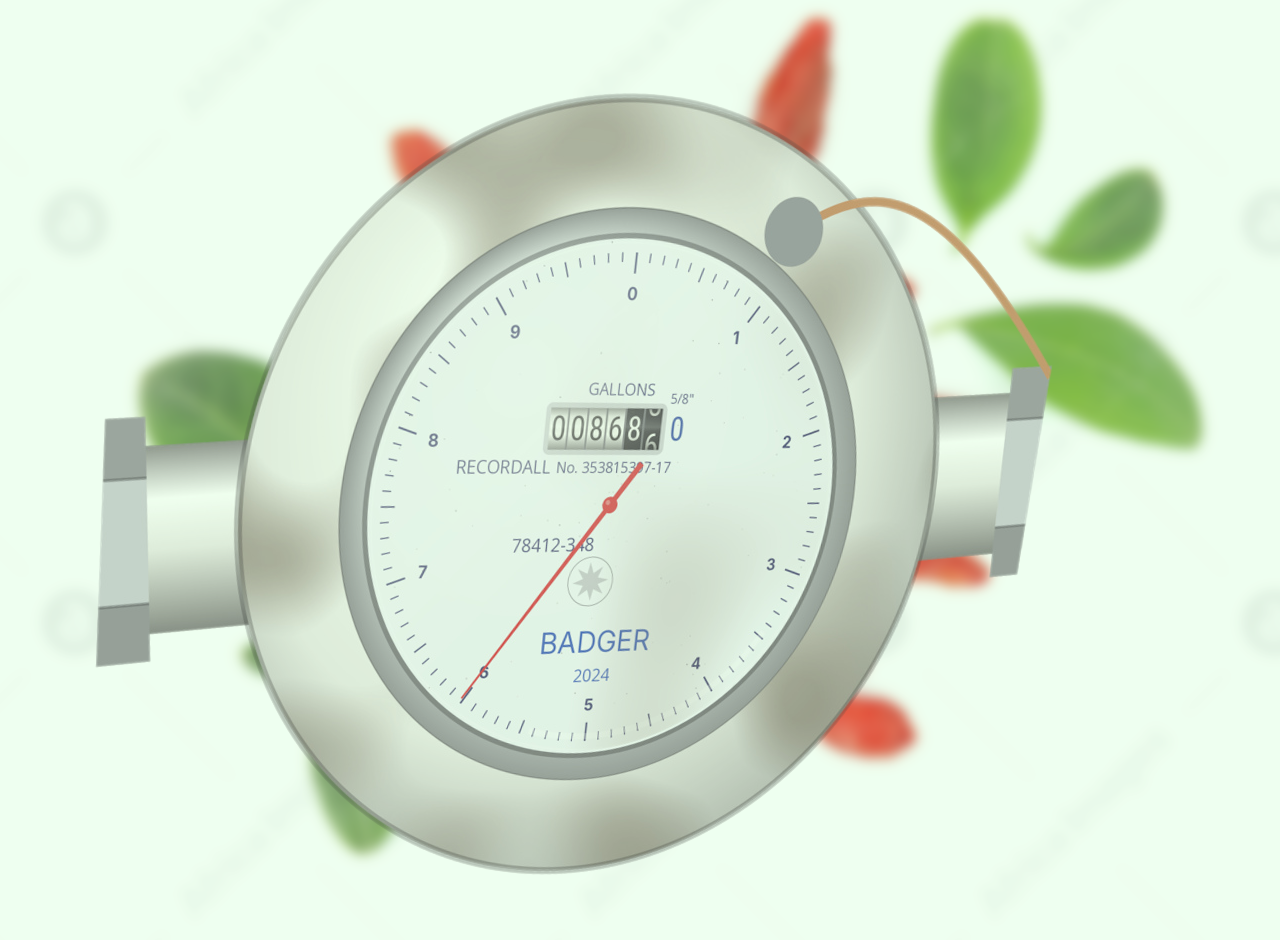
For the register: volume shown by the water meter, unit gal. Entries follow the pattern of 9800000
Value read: 86856.0
